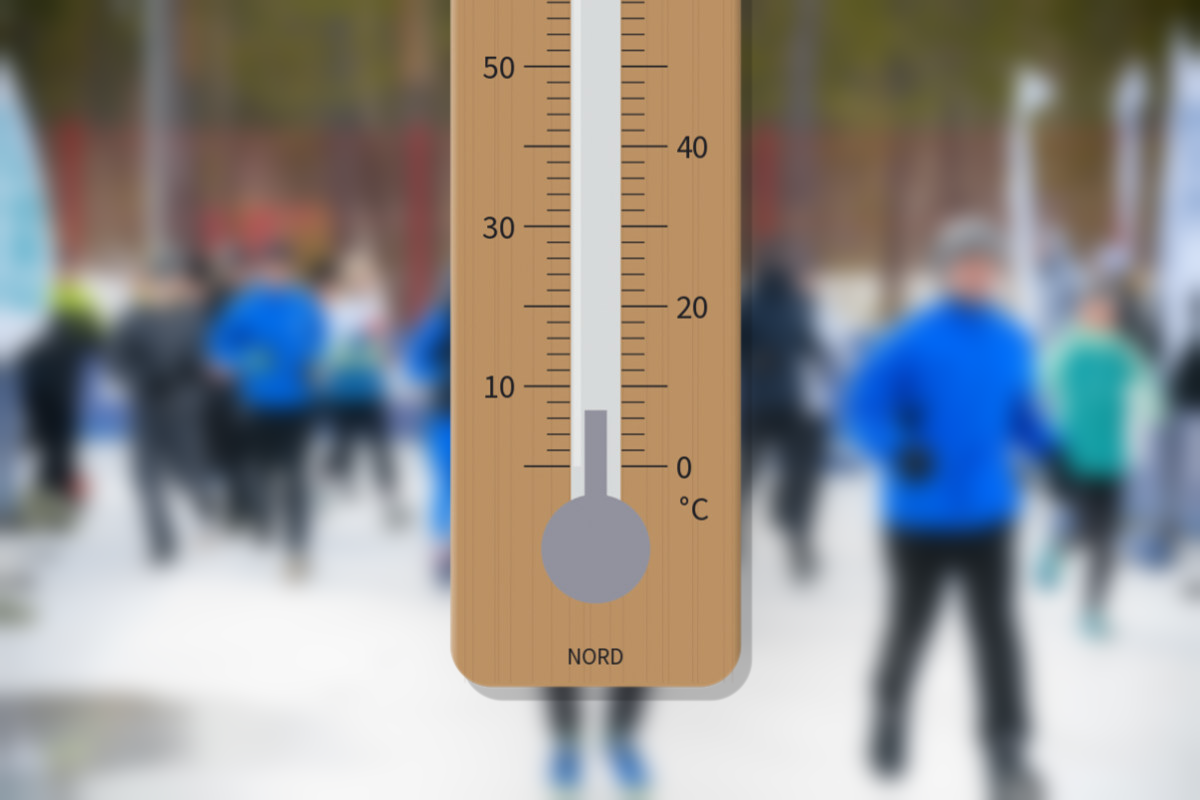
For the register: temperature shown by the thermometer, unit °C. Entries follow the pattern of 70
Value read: 7
